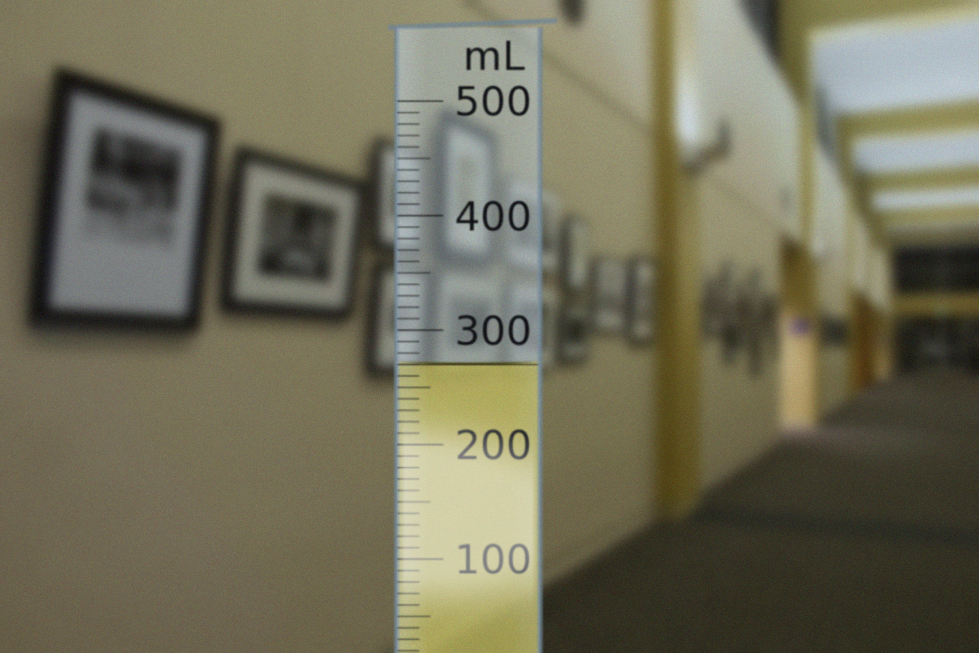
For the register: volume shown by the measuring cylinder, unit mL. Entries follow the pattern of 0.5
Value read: 270
